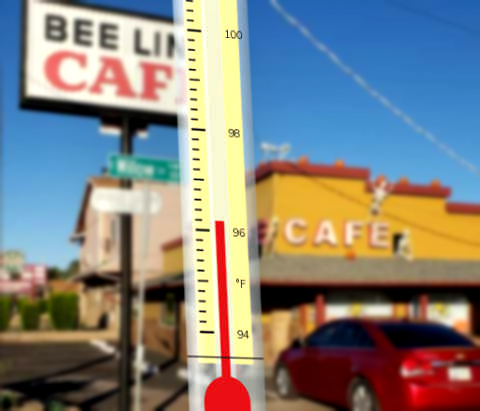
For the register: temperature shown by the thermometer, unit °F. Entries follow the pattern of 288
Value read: 96.2
